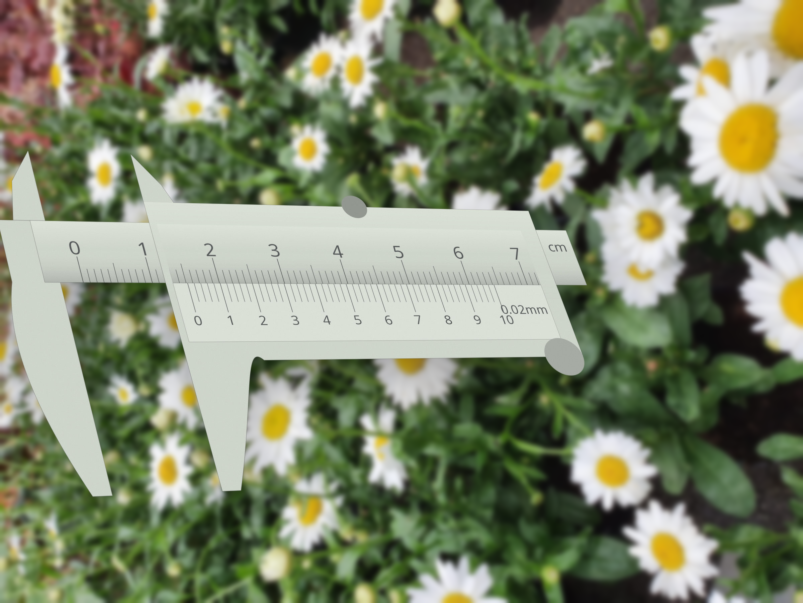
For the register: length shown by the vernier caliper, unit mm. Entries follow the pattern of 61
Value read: 15.2
